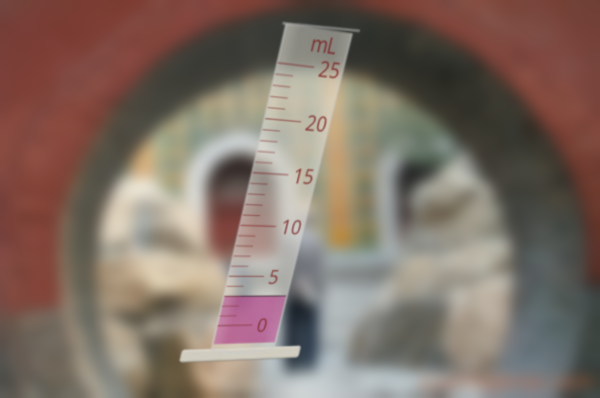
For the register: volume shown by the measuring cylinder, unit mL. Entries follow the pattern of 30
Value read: 3
